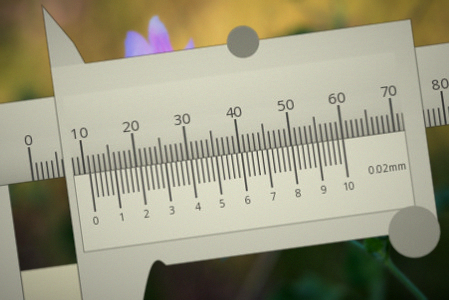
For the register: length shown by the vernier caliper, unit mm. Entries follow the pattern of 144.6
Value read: 11.0
